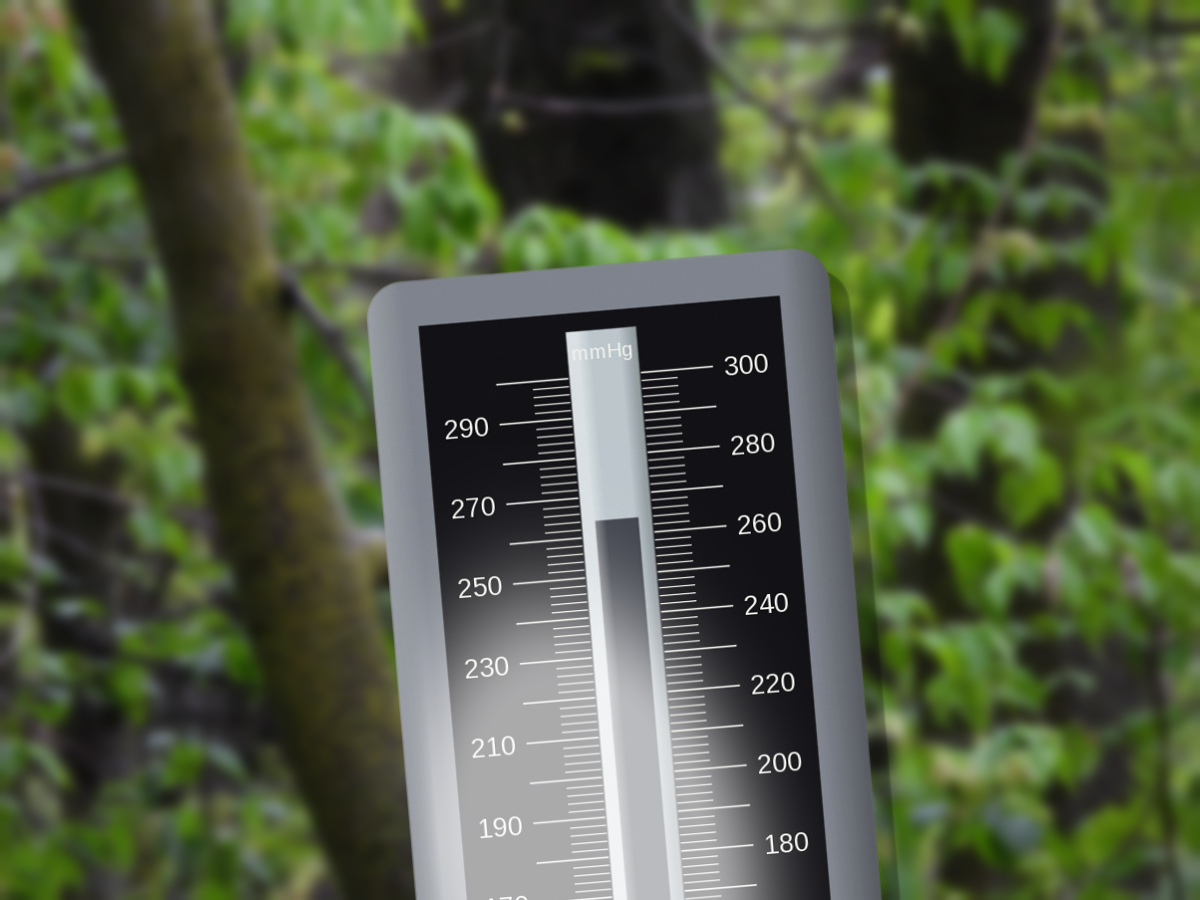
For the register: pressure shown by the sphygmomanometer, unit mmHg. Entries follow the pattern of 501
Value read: 264
